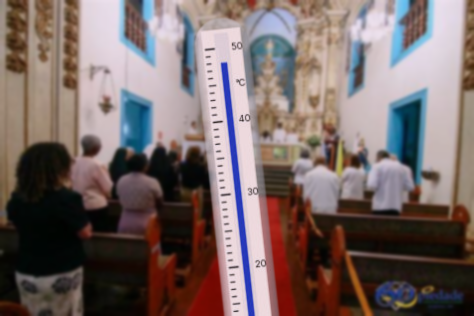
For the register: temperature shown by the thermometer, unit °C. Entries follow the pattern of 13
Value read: 48
